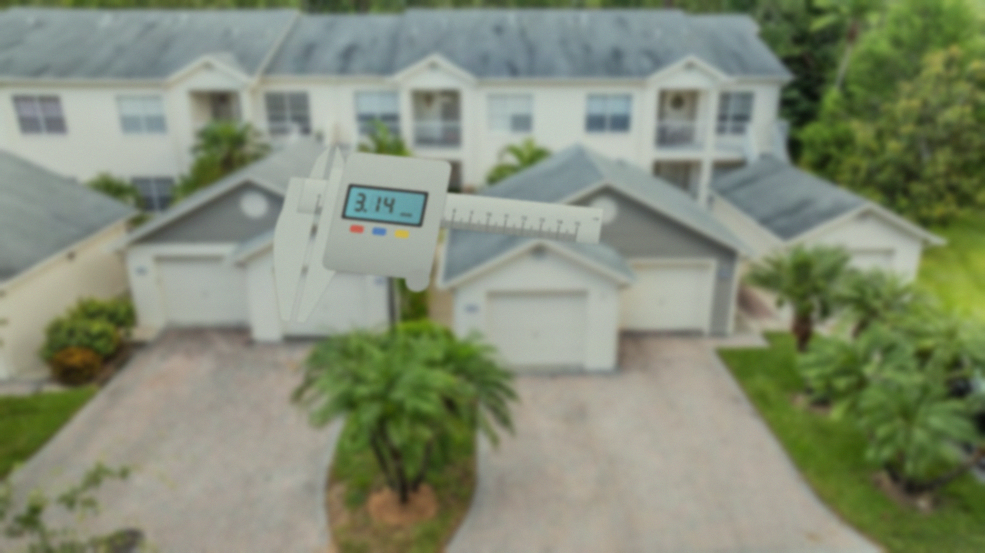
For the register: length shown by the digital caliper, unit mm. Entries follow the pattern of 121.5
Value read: 3.14
